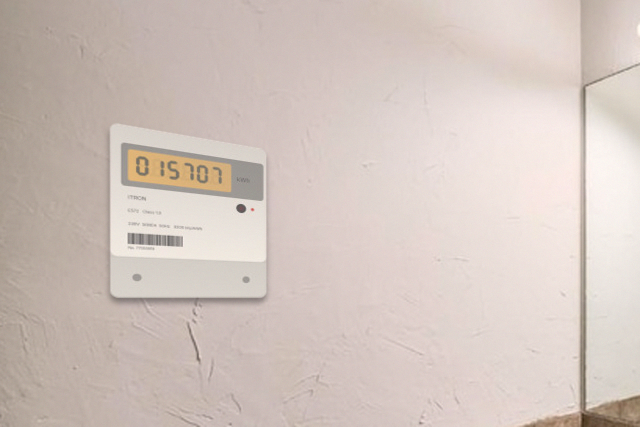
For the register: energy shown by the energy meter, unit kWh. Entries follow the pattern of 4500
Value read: 15707
